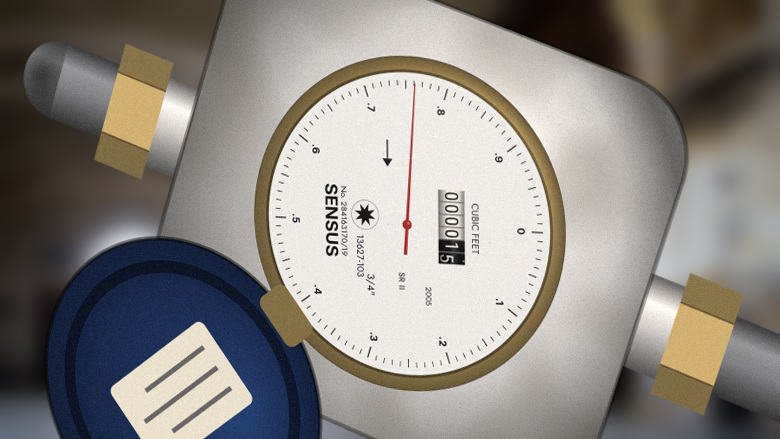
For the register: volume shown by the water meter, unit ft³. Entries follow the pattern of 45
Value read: 14.76
